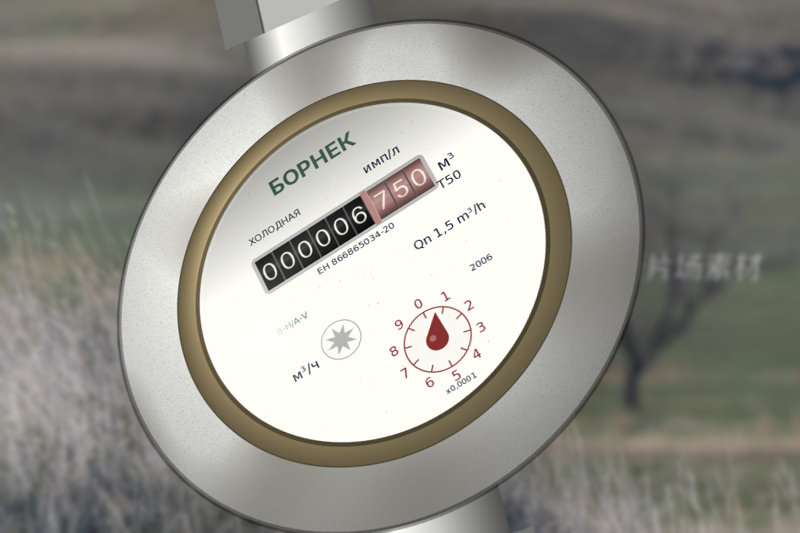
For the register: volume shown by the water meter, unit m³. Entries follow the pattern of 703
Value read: 6.7500
